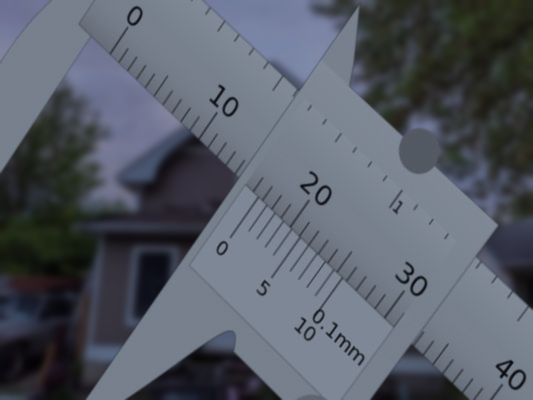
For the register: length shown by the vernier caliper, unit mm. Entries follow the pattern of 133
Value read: 16.6
